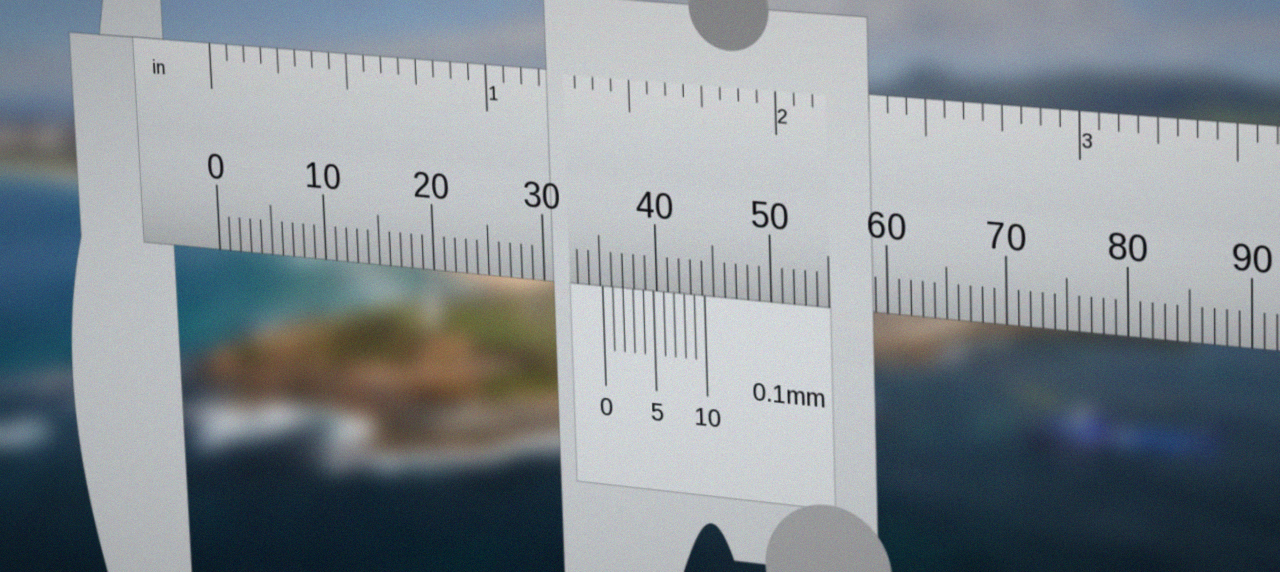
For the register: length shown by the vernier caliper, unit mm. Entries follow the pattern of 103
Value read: 35.2
